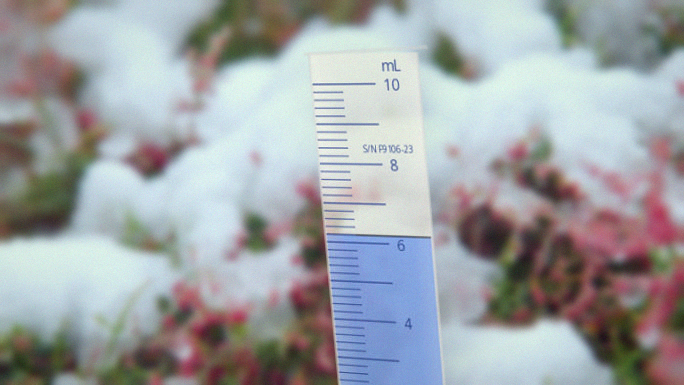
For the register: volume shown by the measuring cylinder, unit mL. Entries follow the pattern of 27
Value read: 6.2
